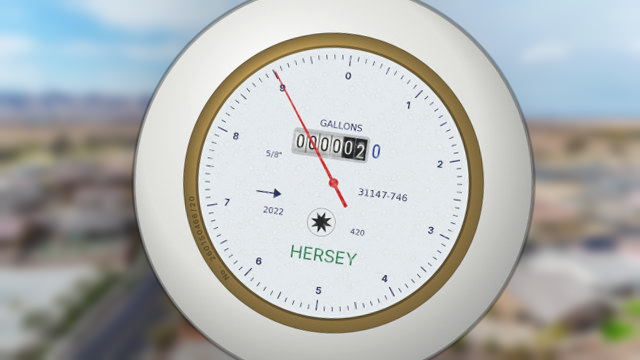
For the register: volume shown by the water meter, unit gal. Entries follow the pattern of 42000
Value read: 19.0
